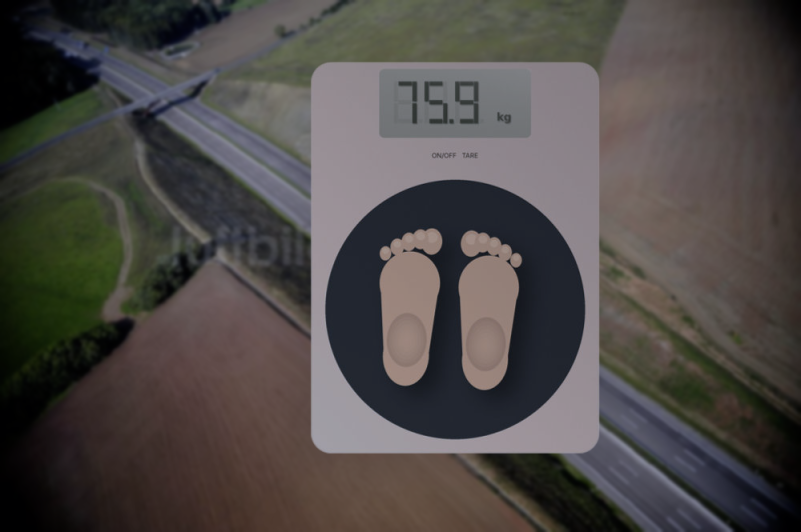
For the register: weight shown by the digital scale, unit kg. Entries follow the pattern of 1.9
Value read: 75.9
